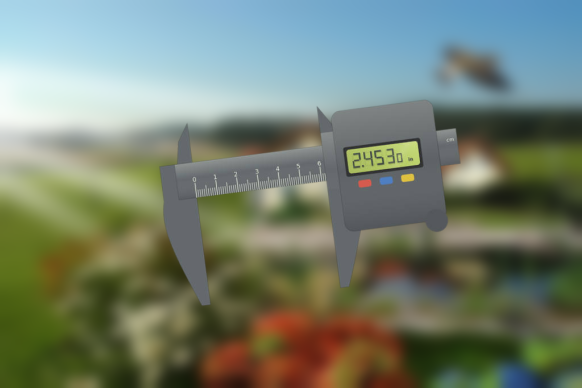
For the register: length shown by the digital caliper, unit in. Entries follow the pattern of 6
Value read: 2.4530
